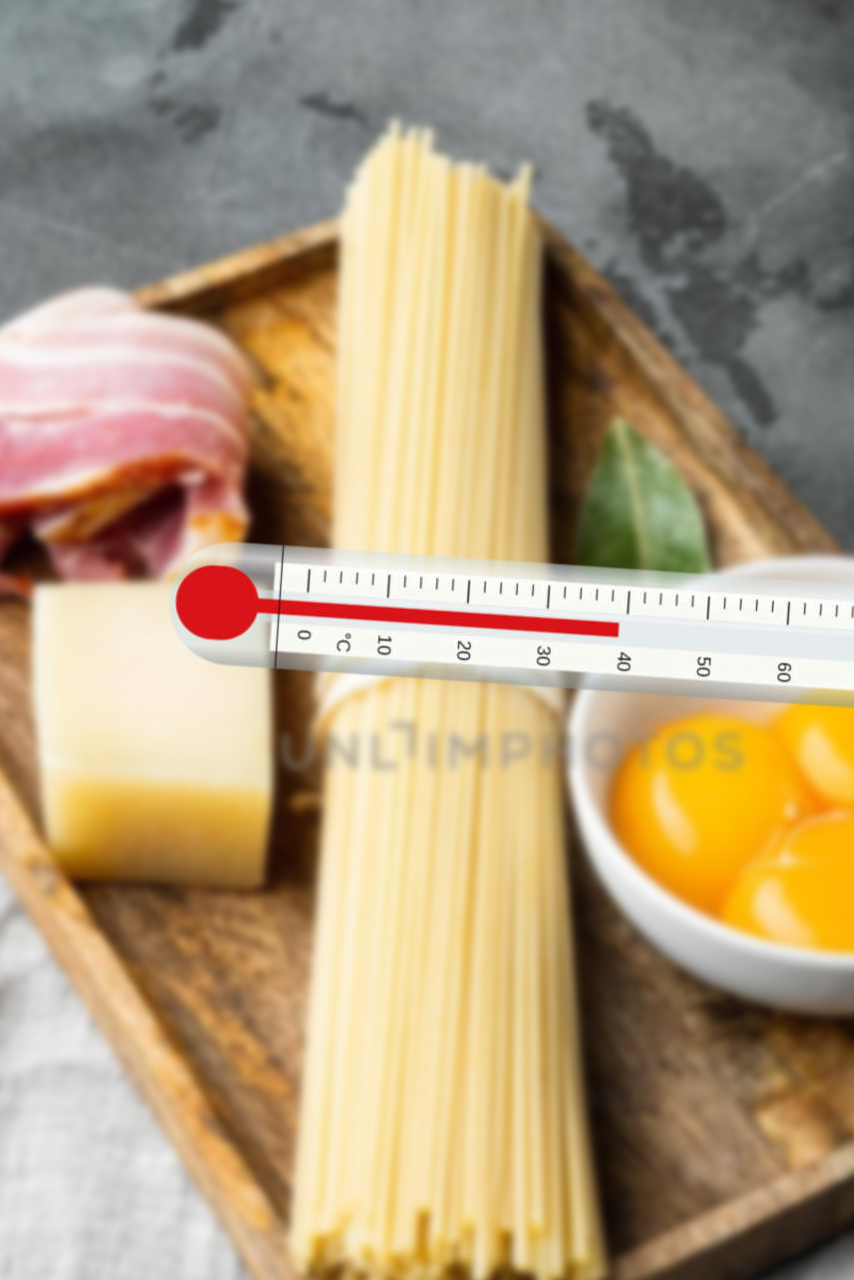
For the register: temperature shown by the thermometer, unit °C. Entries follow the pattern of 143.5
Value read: 39
